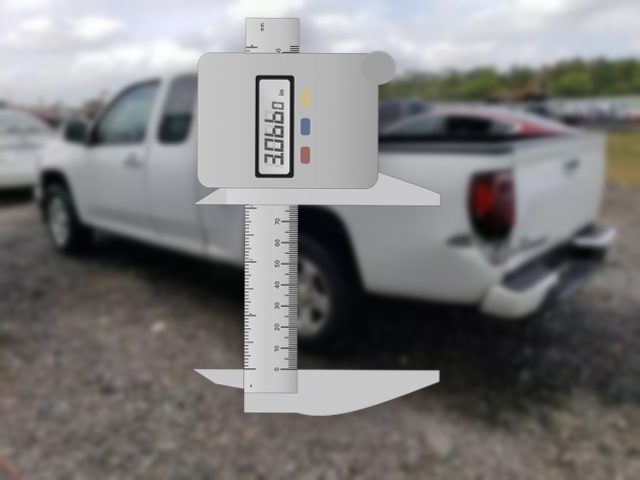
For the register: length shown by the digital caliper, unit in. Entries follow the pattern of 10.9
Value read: 3.0660
